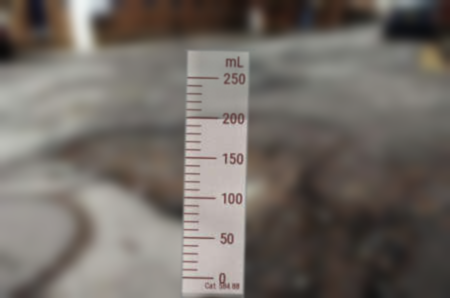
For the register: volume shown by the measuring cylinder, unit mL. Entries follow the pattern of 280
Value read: 200
